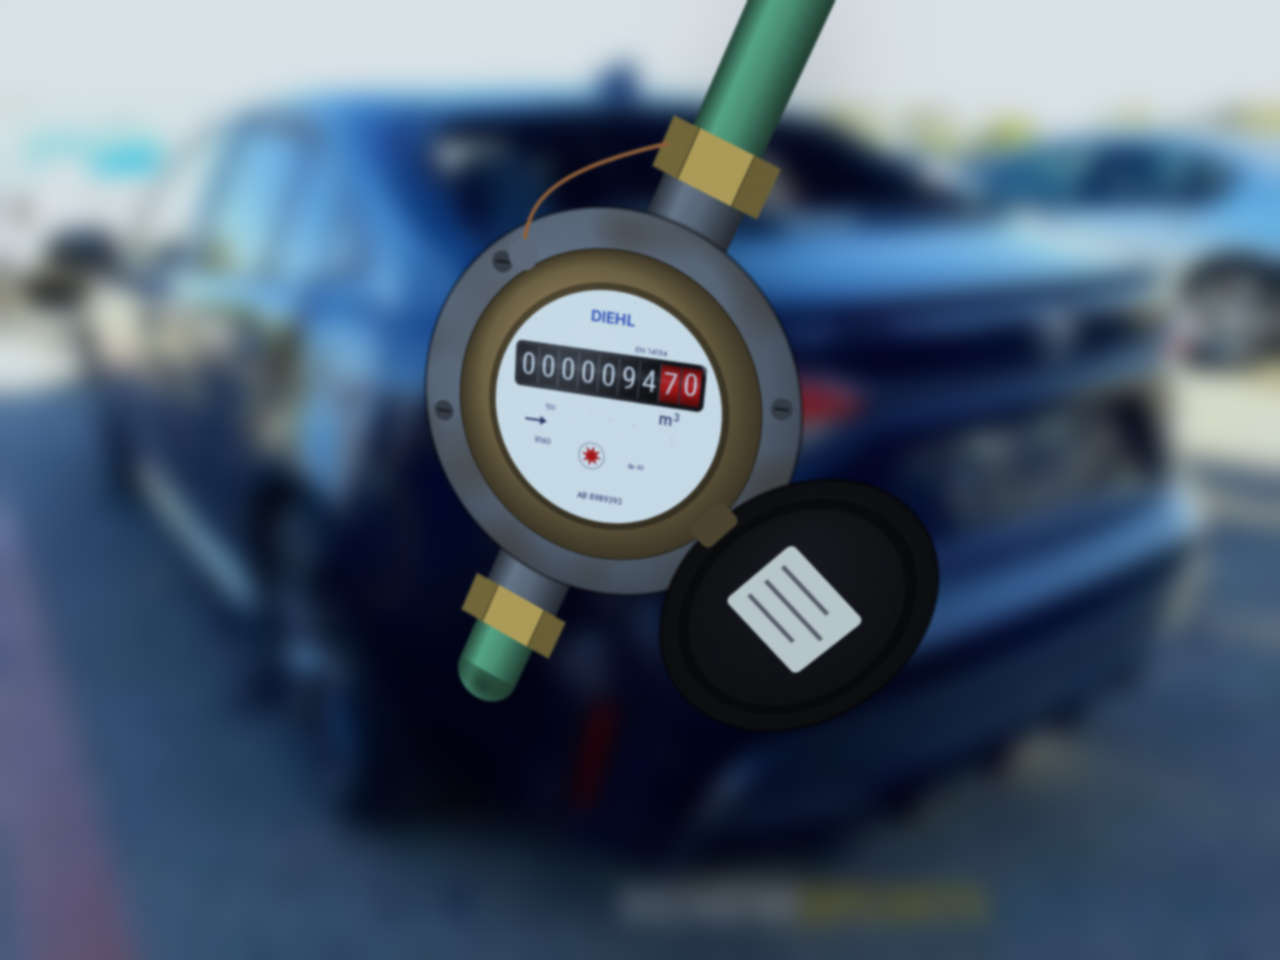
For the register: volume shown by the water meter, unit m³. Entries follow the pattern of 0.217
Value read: 94.70
